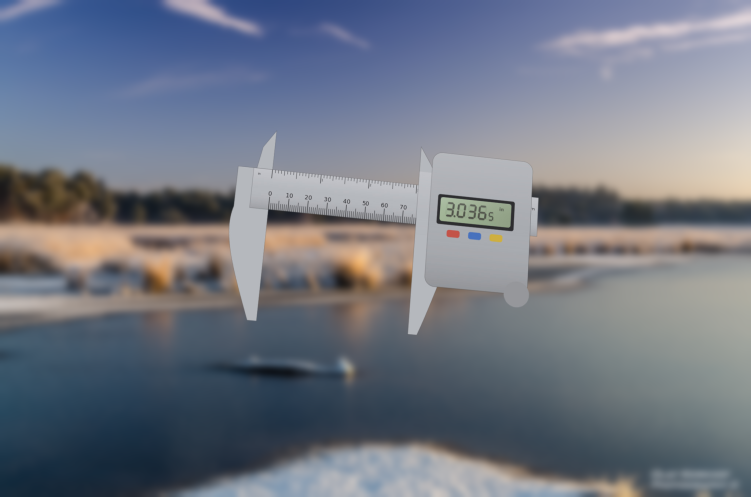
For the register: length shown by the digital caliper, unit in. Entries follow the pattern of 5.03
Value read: 3.0365
